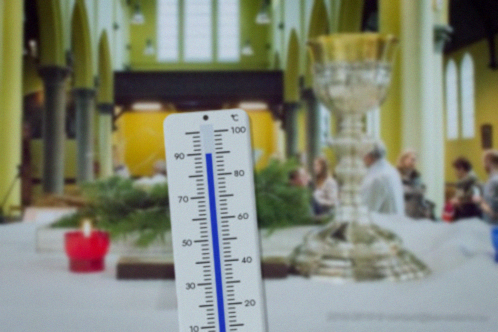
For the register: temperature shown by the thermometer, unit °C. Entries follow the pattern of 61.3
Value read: 90
